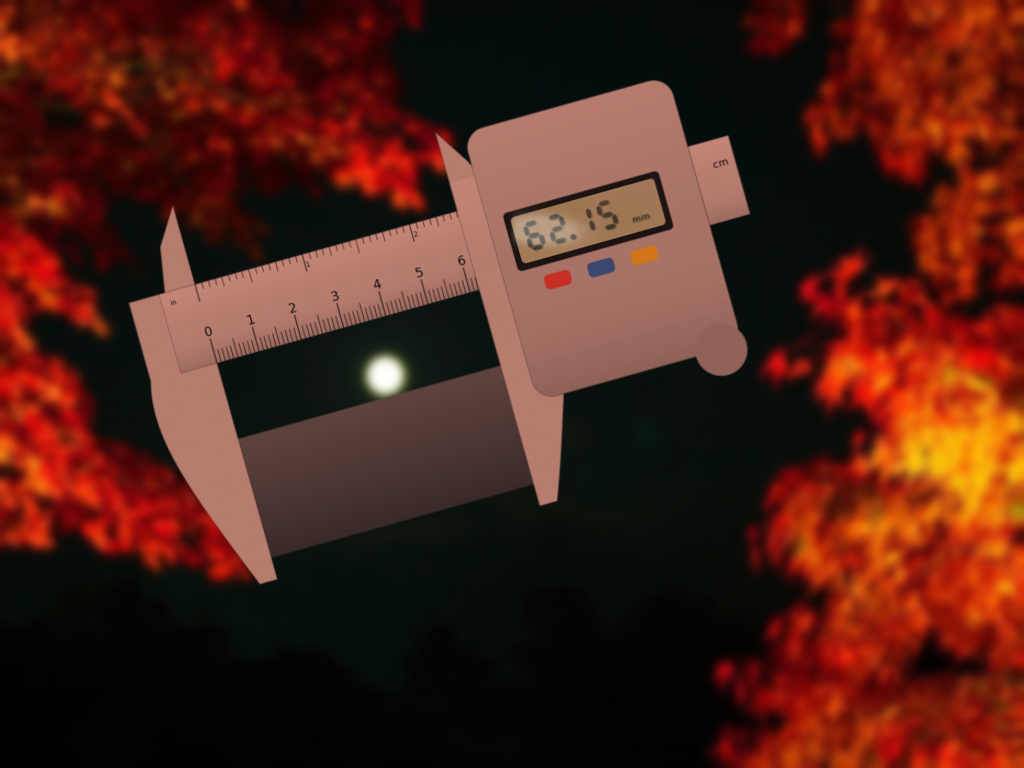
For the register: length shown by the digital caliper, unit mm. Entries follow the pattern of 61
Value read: 62.15
